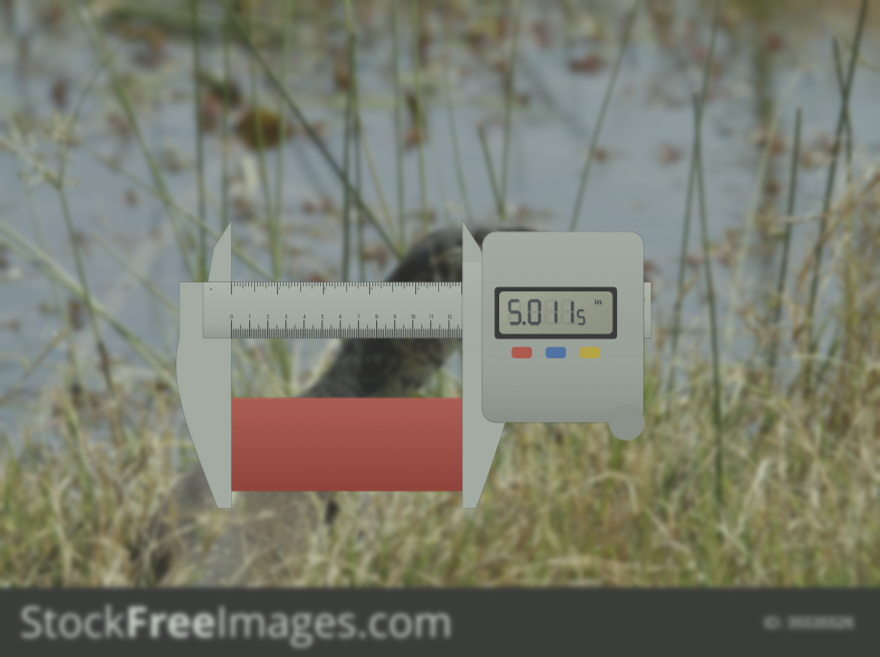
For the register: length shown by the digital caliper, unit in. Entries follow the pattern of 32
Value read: 5.0115
